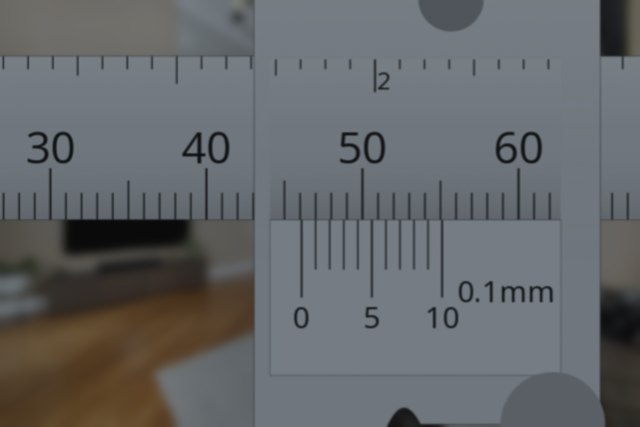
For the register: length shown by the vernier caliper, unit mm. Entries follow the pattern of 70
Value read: 46.1
